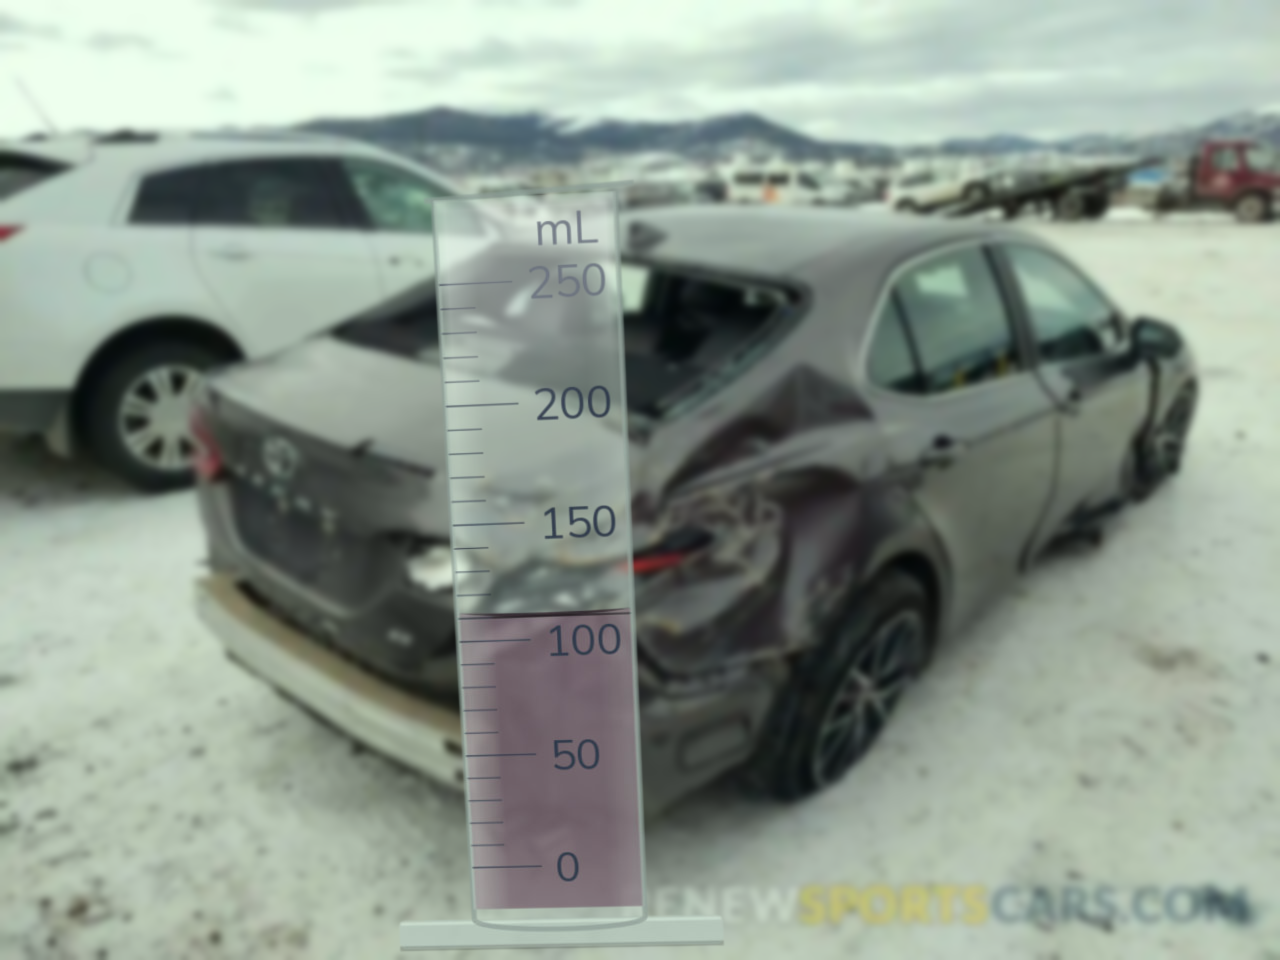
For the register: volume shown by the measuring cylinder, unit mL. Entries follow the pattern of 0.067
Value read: 110
